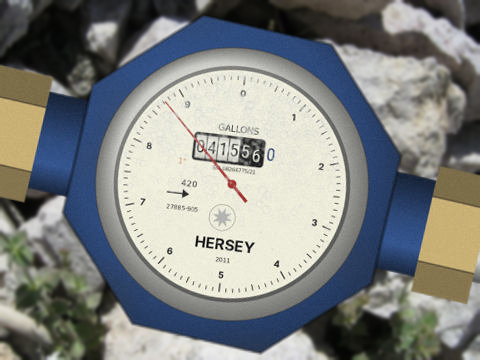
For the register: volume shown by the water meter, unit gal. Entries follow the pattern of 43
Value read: 415558.7
